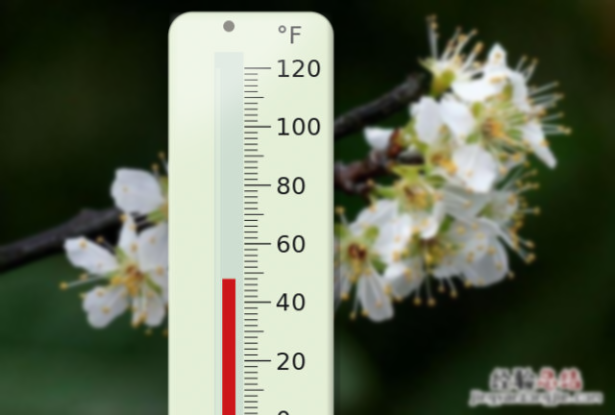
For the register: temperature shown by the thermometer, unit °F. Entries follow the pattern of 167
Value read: 48
